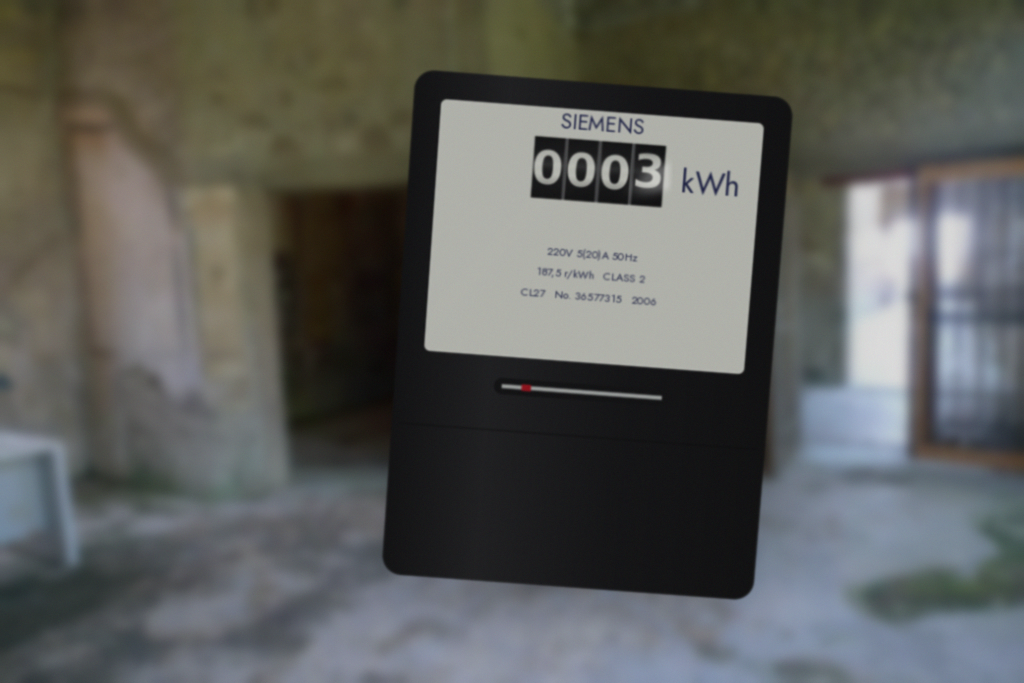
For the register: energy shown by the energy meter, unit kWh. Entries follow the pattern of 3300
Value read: 3
